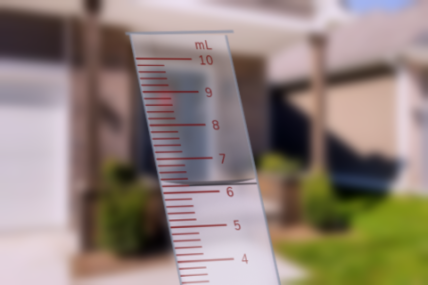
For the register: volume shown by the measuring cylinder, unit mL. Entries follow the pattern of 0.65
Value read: 6.2
